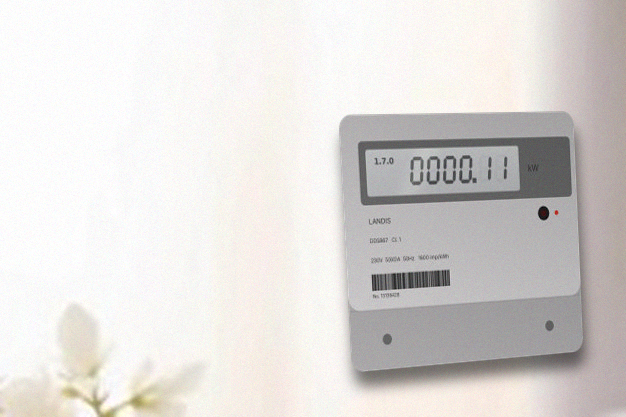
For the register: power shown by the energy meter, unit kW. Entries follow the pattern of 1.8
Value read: 0.11
